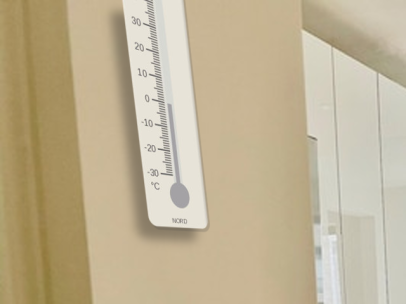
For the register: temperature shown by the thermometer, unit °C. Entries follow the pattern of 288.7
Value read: 0
